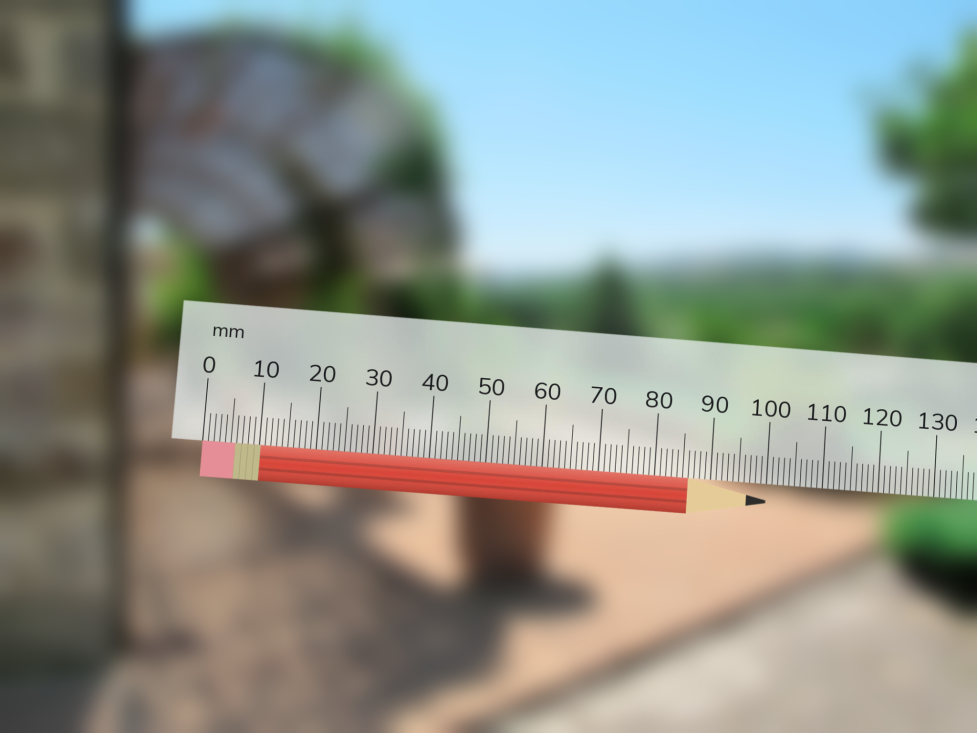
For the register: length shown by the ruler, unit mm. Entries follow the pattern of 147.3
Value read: 100
